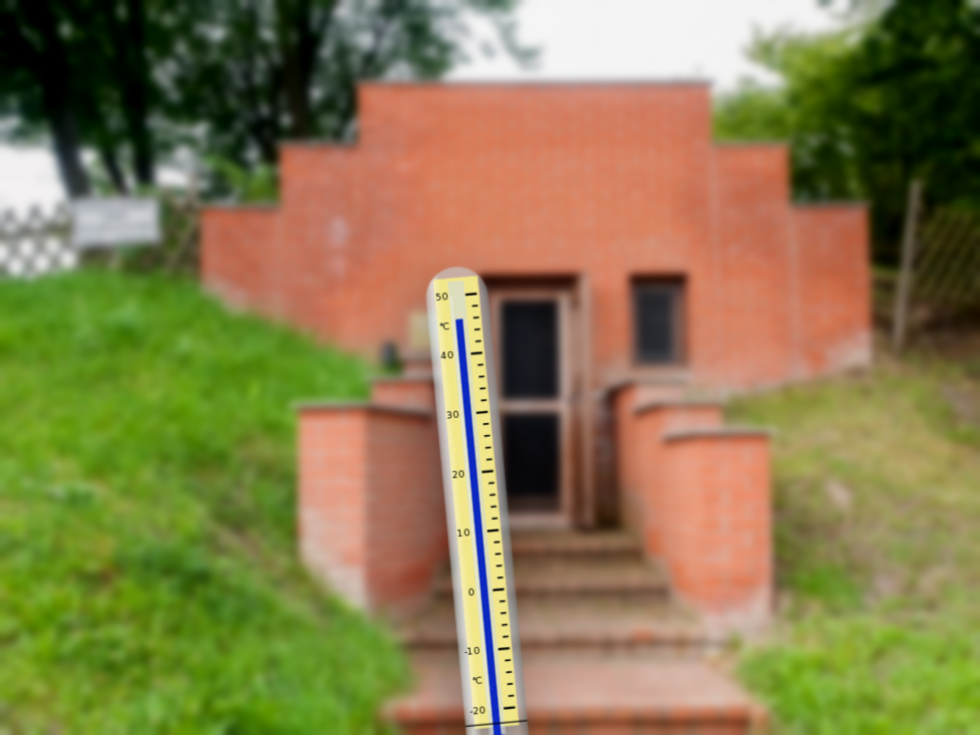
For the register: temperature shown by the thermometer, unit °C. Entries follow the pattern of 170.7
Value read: 46
